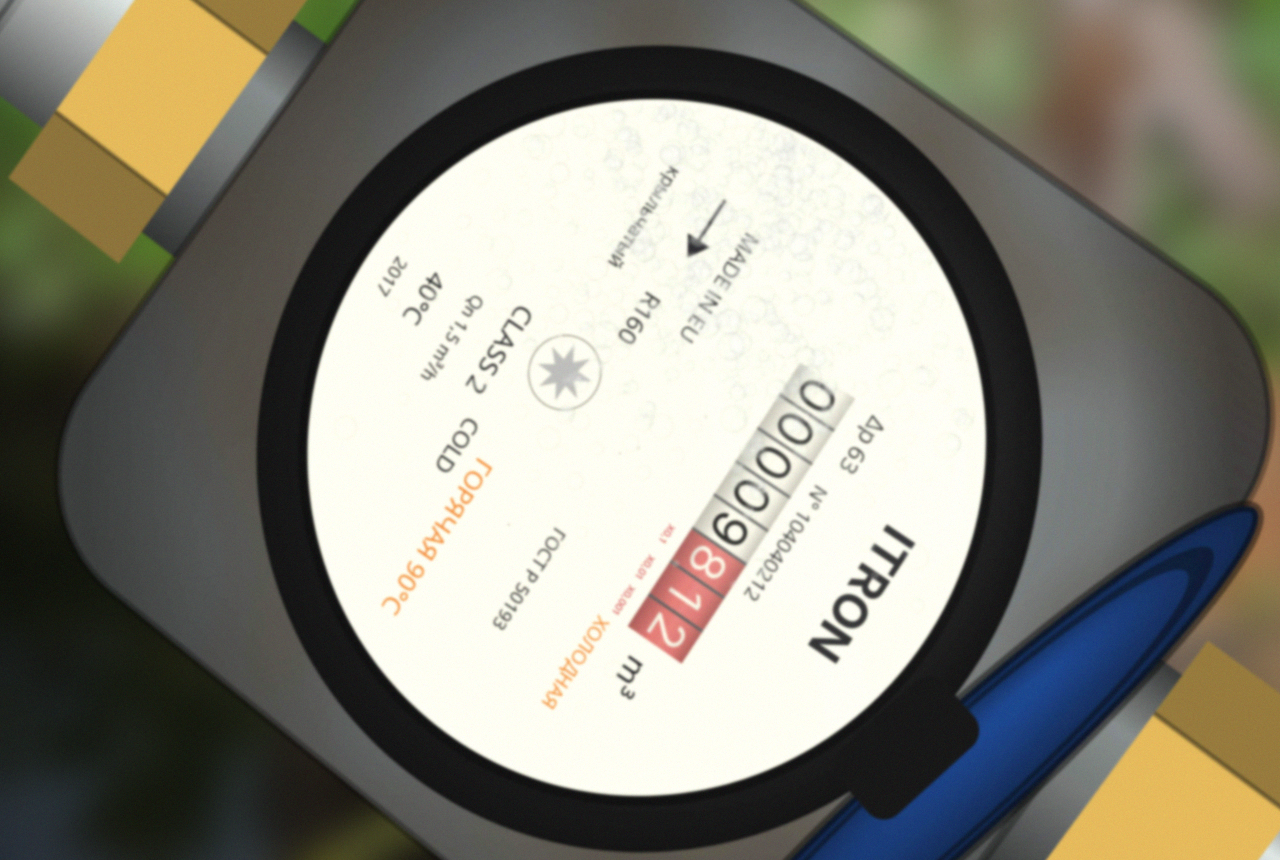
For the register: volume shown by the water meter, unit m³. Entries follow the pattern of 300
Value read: 9.812
